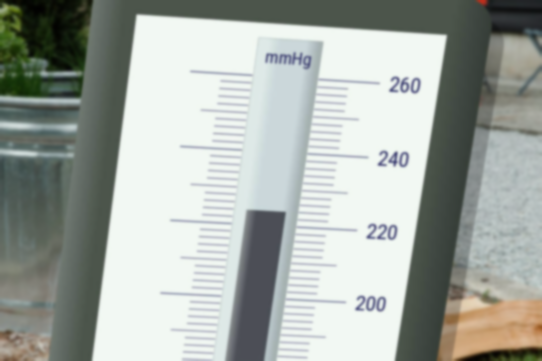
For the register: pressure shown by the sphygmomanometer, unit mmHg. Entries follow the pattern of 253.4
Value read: 224
